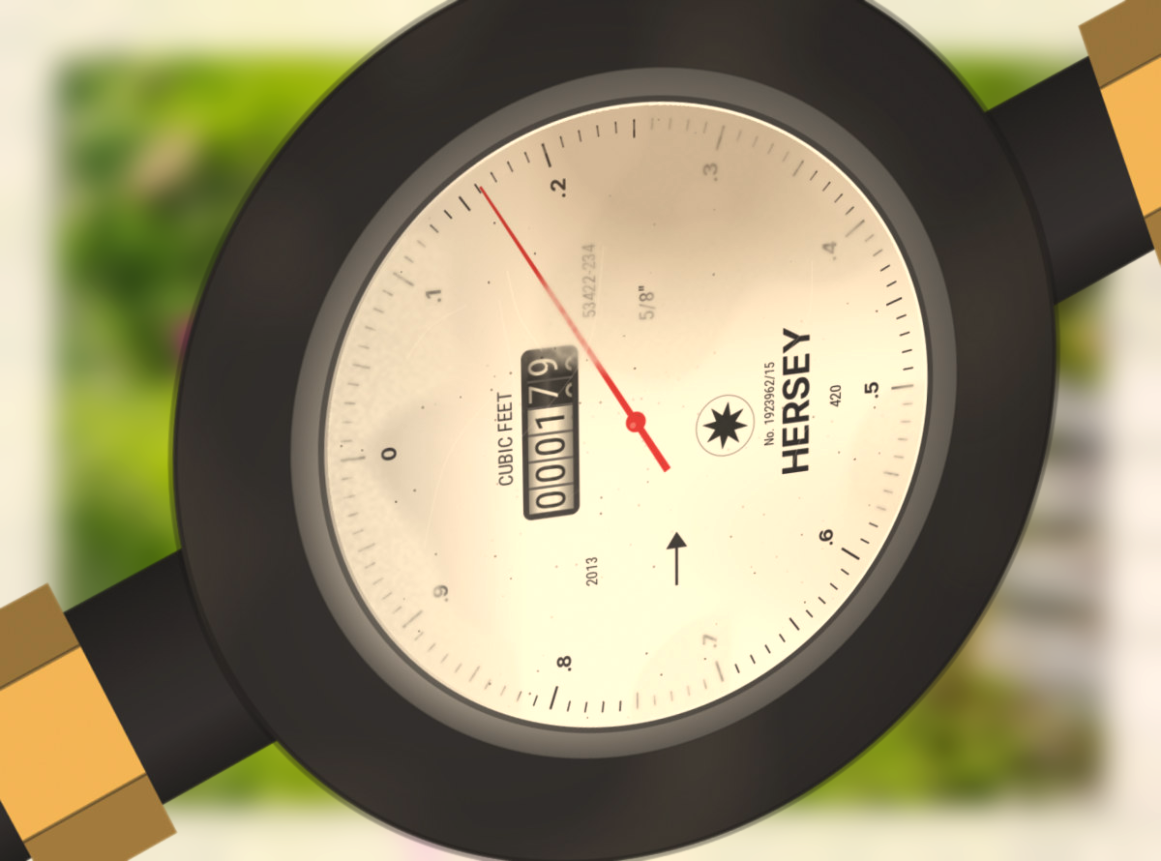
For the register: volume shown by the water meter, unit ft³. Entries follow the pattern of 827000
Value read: 179.16
